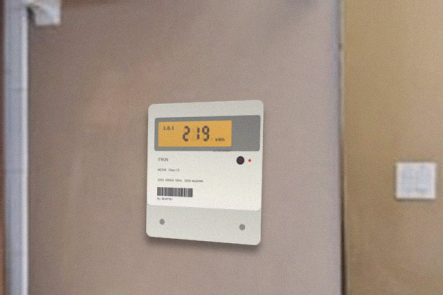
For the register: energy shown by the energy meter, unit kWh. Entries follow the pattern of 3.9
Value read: 219
